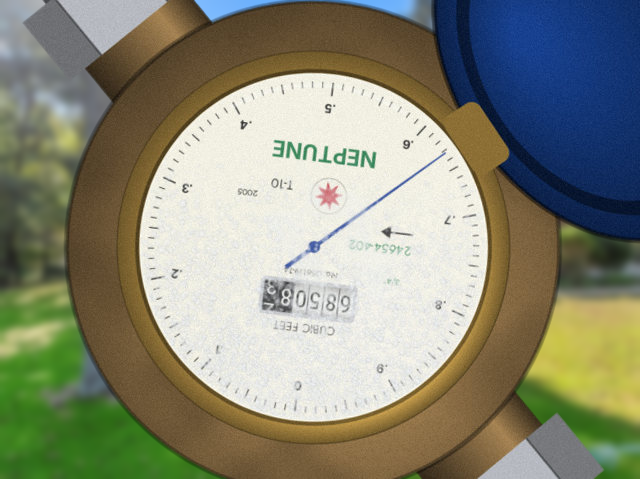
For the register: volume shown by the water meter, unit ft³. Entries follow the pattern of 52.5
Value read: 685082.63
